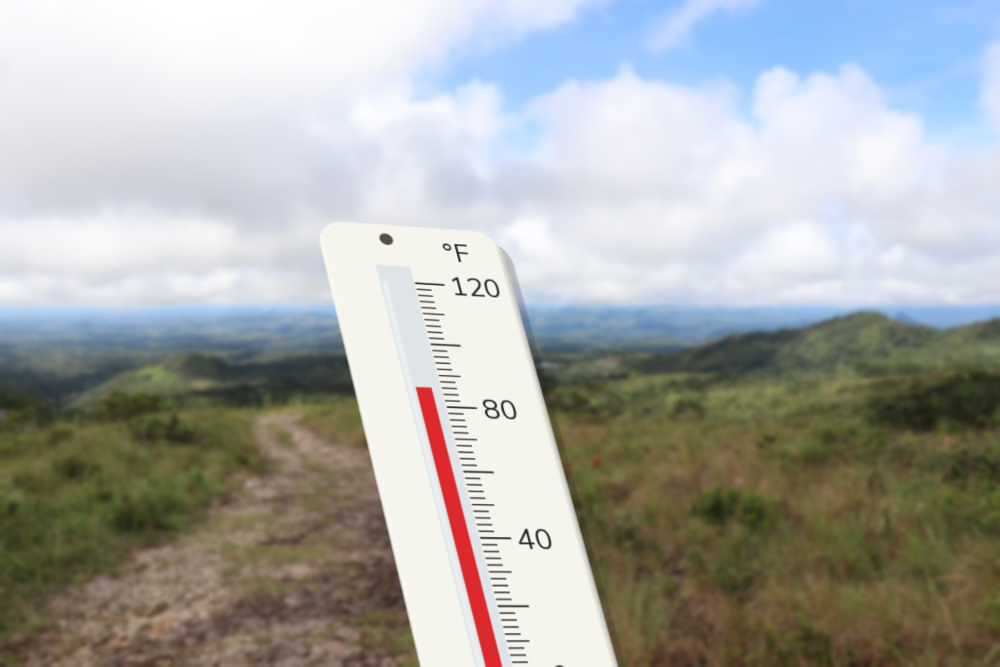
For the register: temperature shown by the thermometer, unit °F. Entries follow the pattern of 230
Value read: 86
